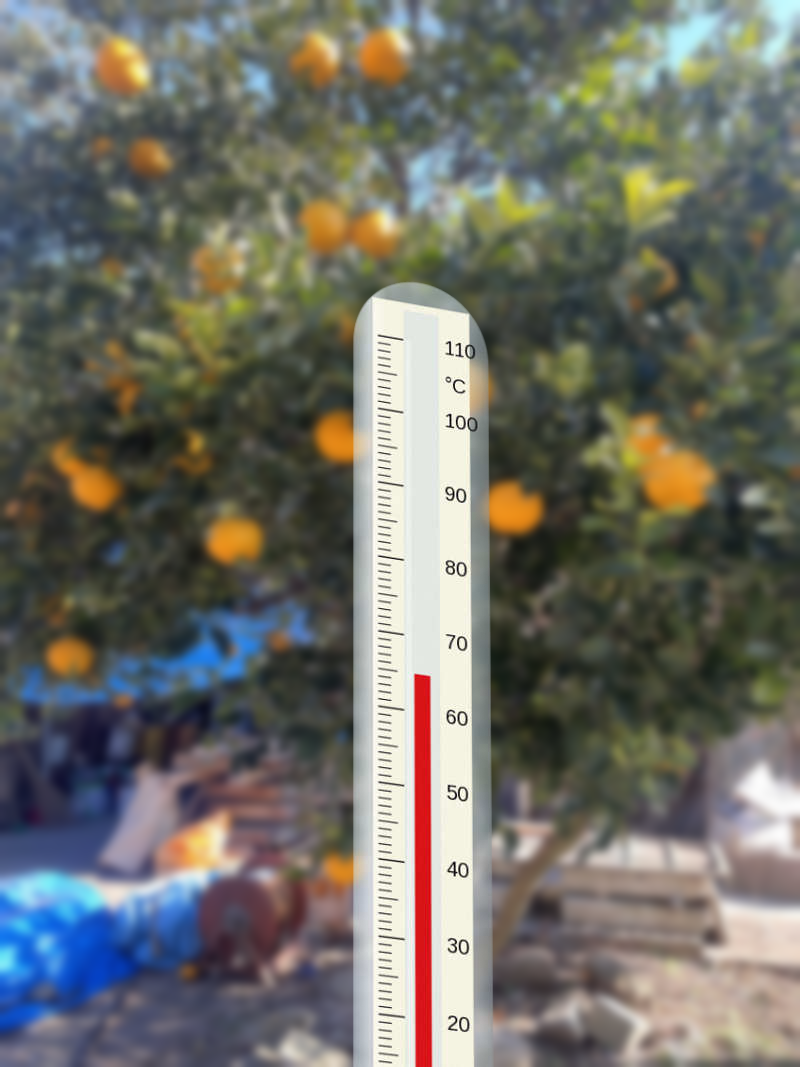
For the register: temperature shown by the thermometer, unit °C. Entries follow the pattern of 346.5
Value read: 65
